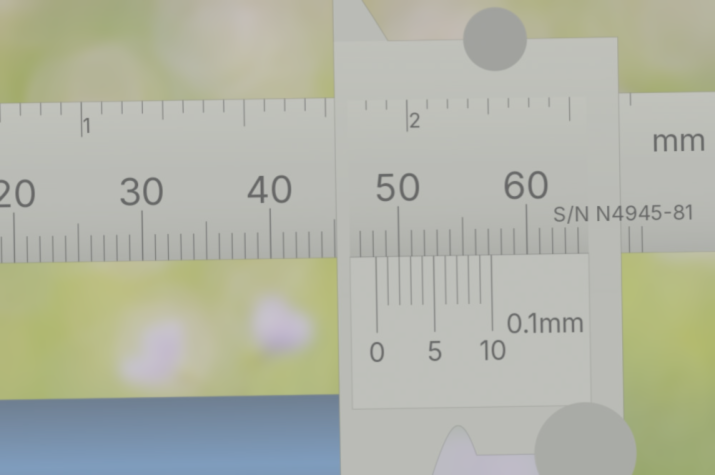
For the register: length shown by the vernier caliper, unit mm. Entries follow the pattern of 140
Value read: 48.2
